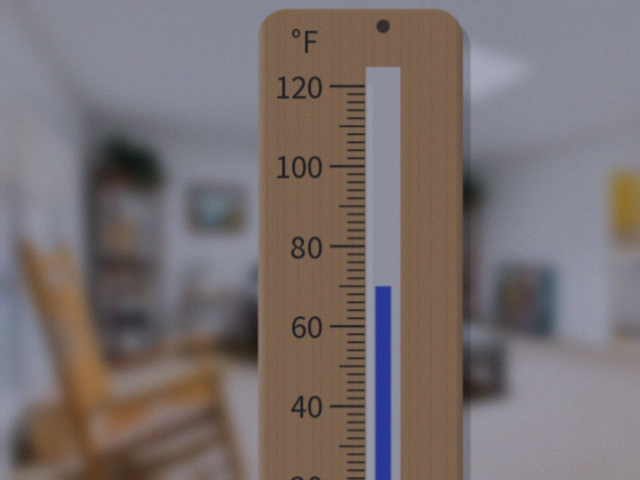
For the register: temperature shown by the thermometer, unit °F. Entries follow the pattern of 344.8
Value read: 70
